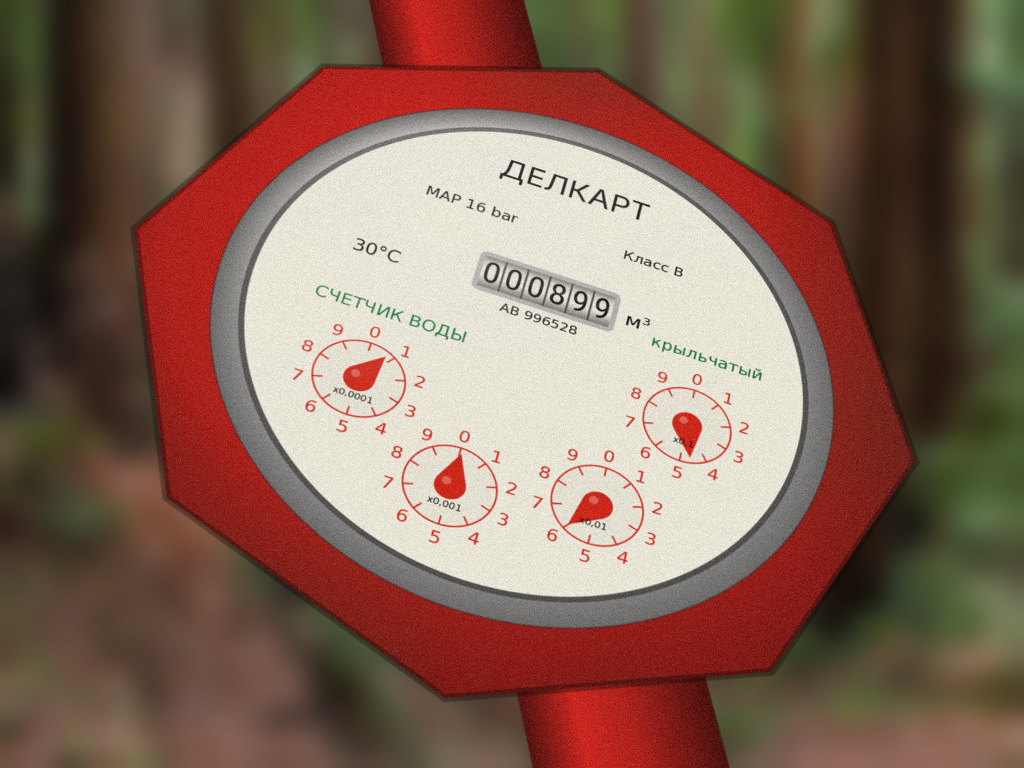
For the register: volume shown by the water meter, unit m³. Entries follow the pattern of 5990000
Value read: 899.4600
